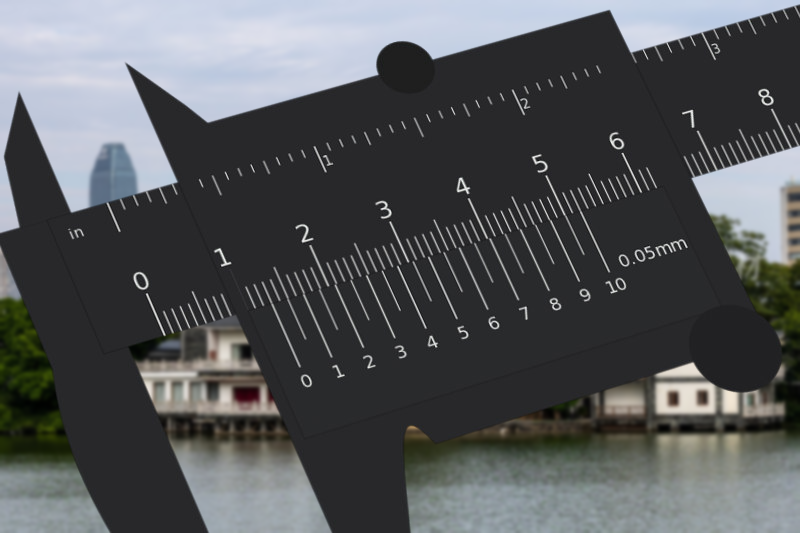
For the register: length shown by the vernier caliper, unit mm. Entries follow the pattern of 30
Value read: 13.0
